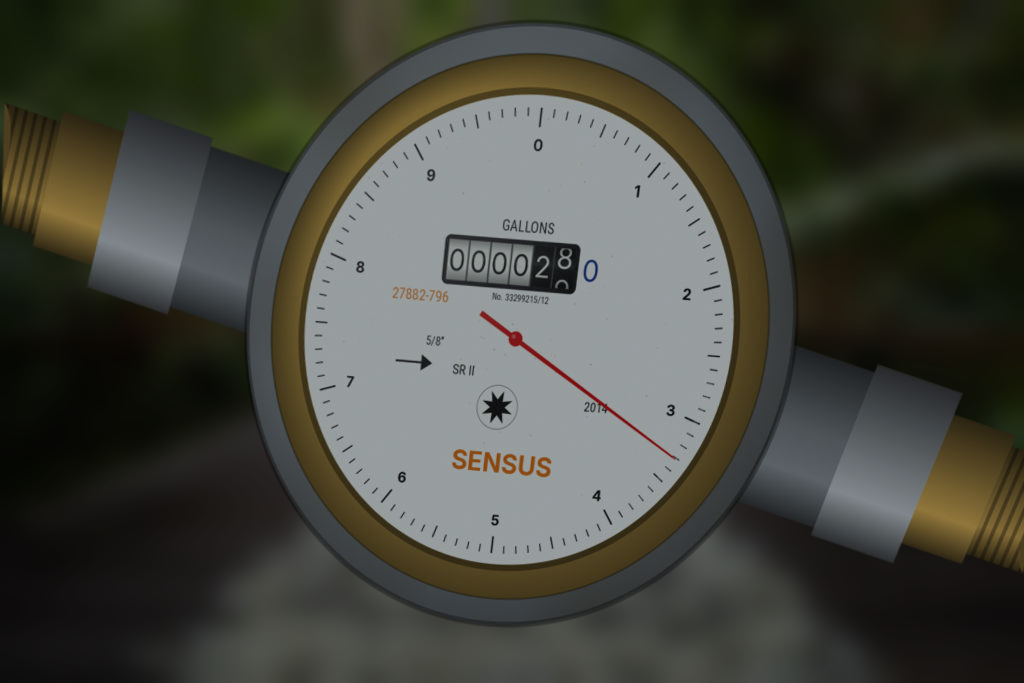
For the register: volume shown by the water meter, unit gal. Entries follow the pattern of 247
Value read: 283.3
